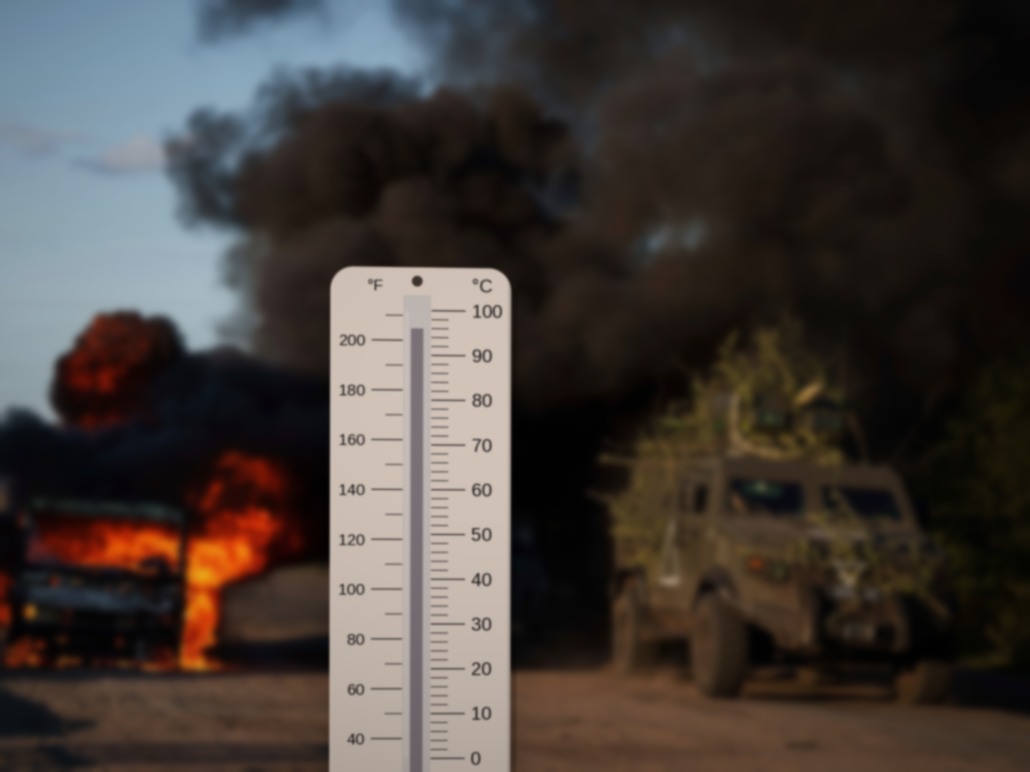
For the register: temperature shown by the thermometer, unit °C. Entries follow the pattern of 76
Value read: 96
